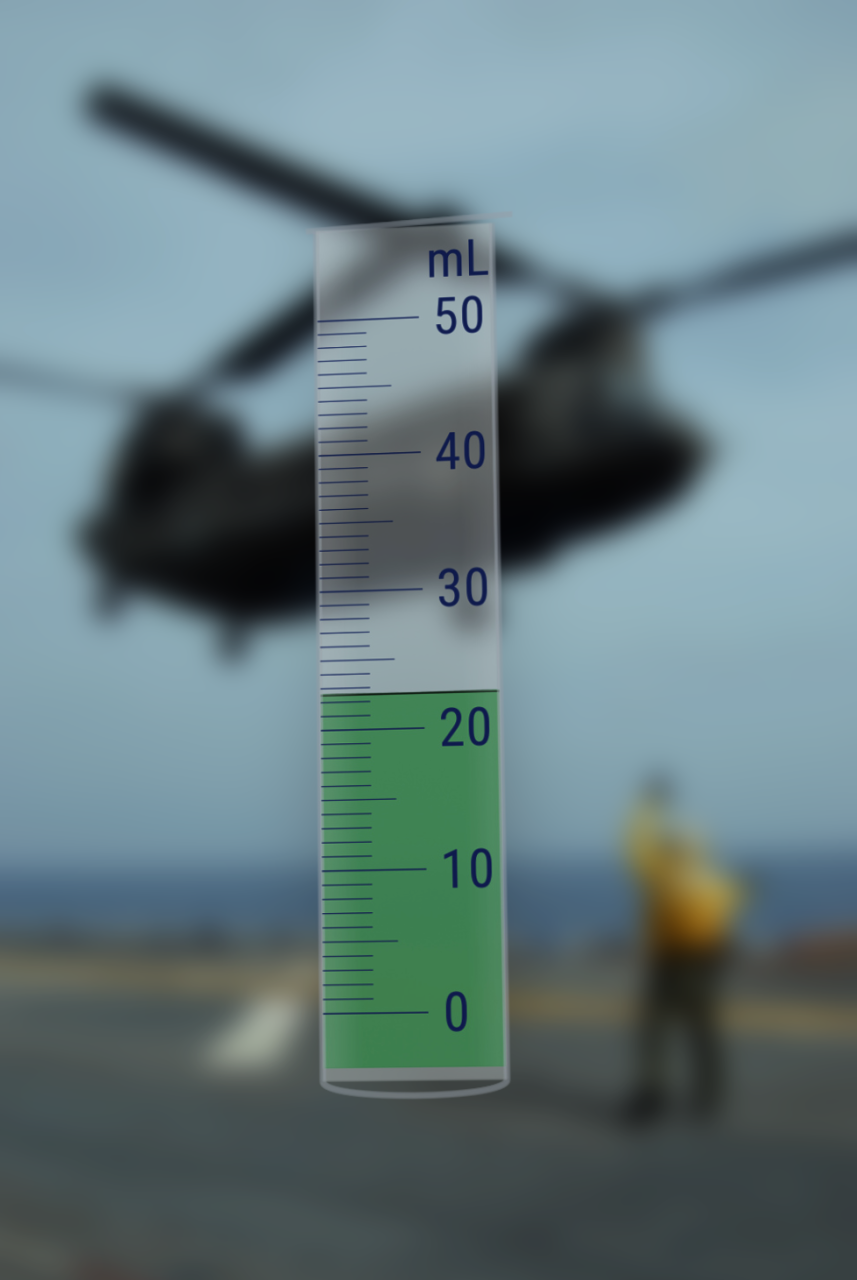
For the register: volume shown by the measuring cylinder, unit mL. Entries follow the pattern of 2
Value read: 22.5
